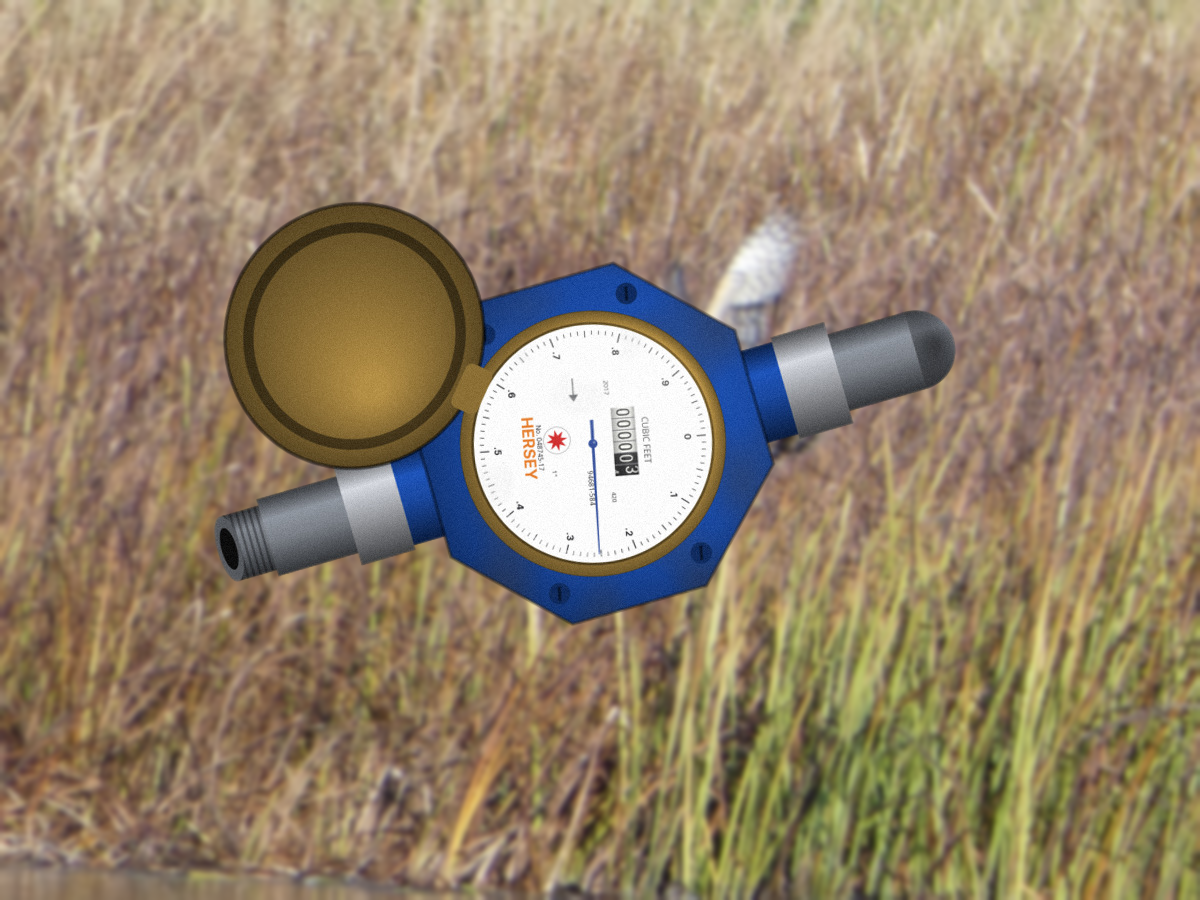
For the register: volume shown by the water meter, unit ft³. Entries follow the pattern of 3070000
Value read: 3.25
